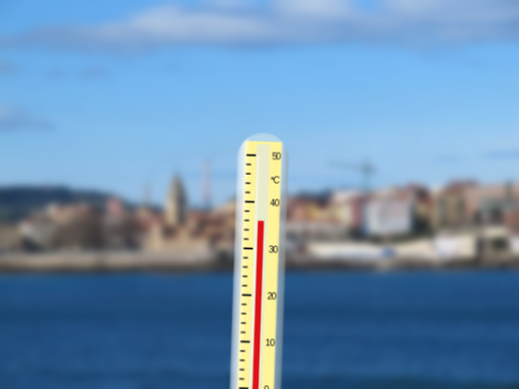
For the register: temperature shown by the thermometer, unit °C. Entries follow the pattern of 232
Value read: 36
